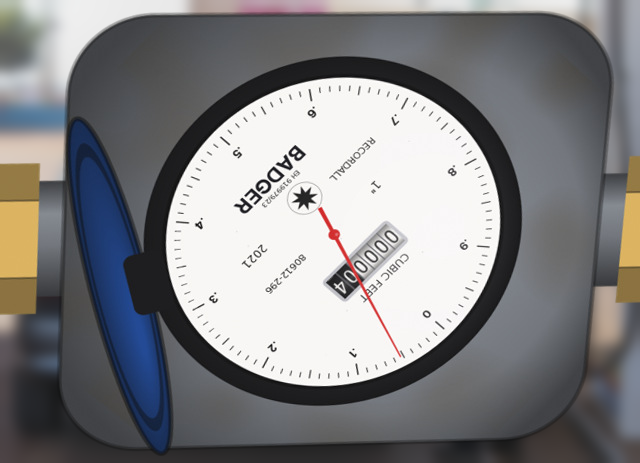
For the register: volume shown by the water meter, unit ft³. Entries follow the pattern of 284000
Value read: 4.05
